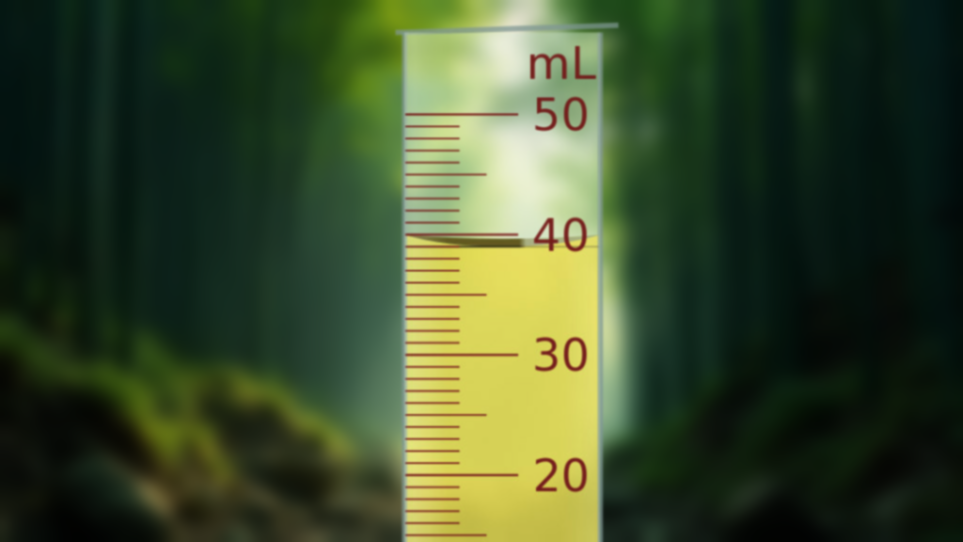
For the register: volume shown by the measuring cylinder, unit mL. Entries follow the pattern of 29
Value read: 39
